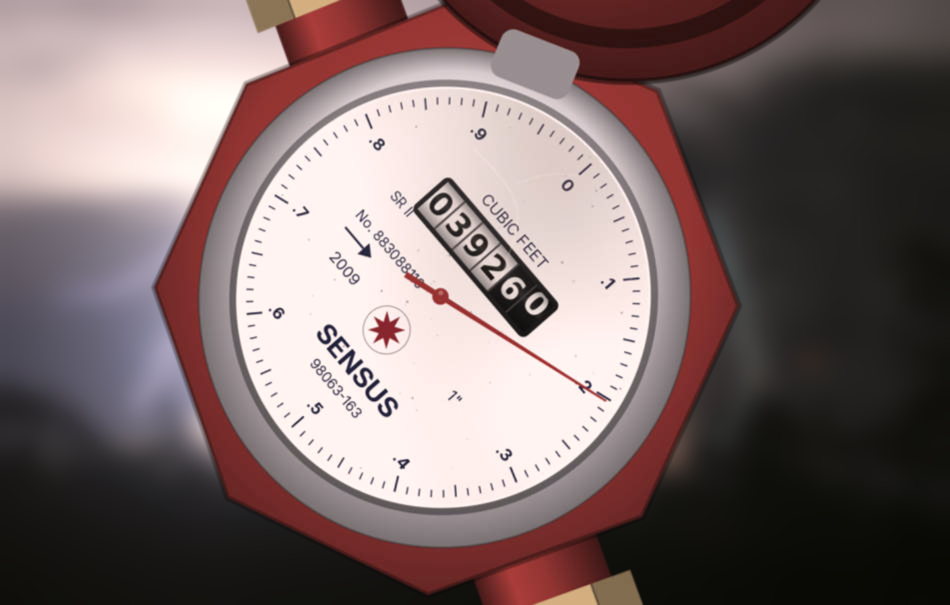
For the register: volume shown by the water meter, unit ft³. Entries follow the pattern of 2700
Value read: 39260.20
